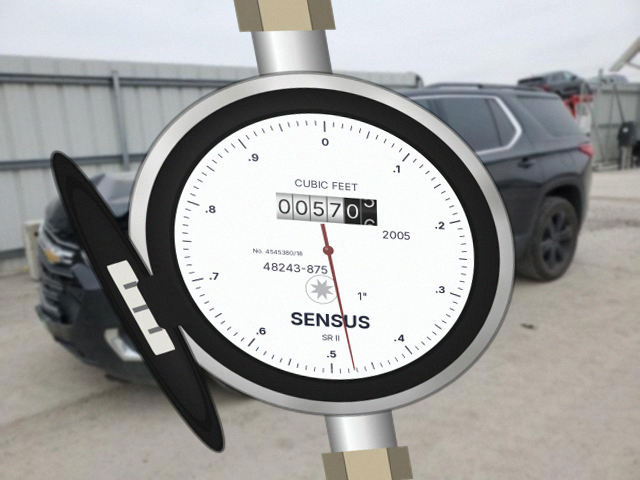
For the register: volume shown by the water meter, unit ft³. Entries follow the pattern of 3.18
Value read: 5705.47
